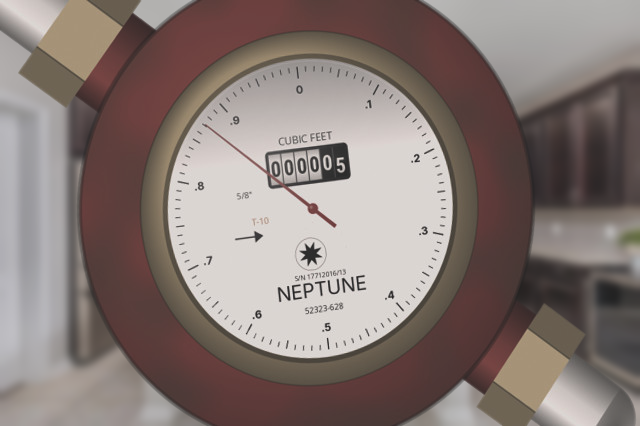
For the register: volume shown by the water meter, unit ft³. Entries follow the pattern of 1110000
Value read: 4.87
